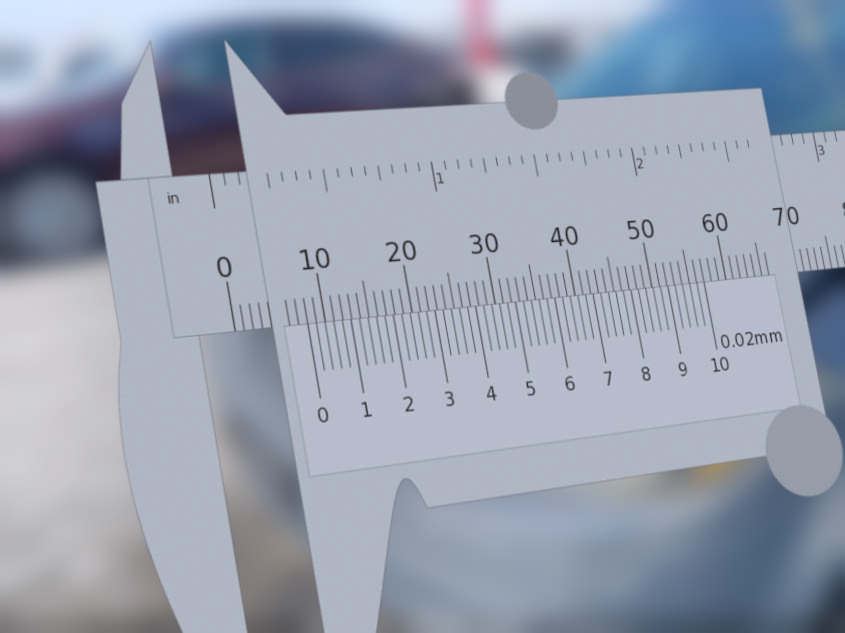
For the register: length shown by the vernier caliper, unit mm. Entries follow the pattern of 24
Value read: 8.0
